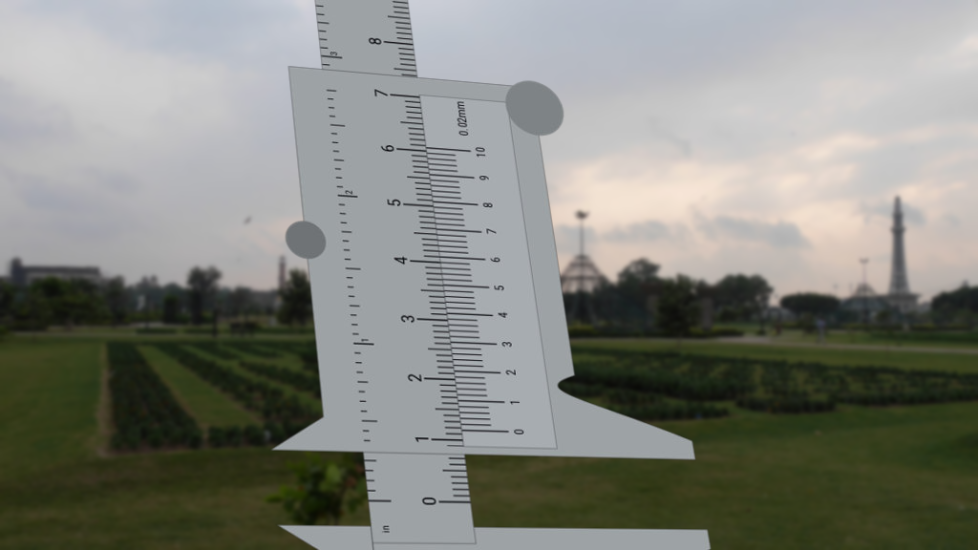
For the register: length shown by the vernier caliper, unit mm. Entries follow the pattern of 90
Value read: 11.6
